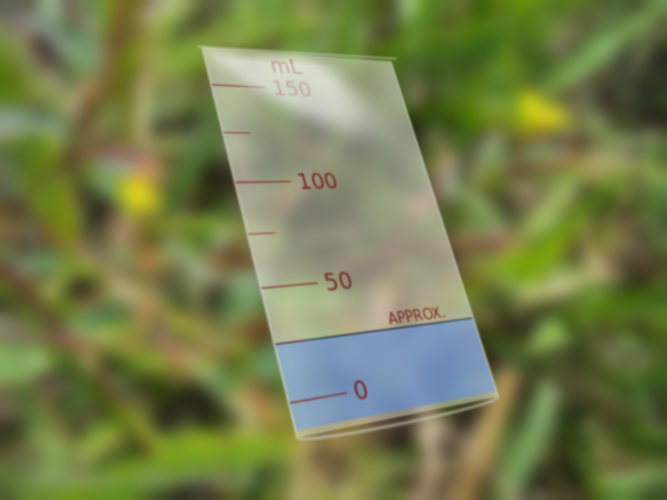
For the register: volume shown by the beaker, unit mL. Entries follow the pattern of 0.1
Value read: 25
